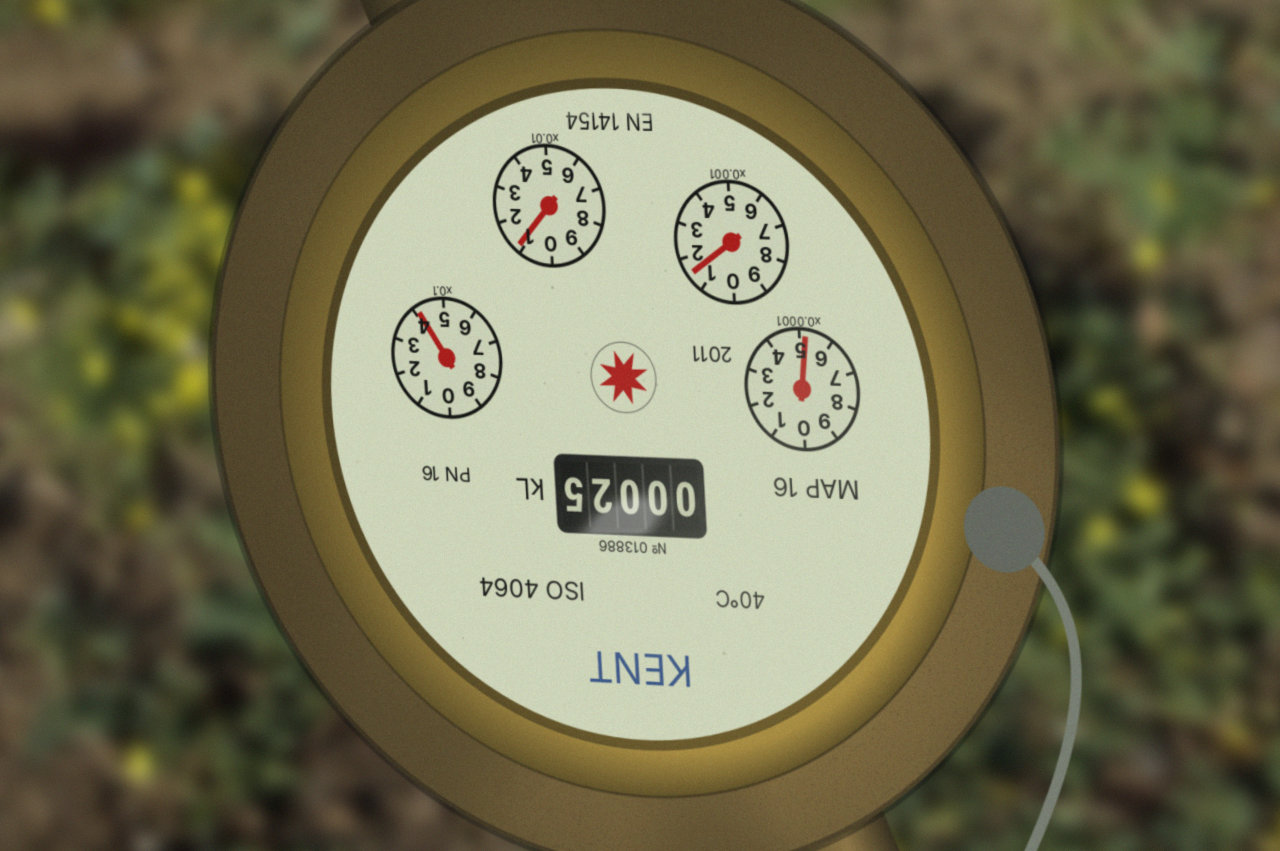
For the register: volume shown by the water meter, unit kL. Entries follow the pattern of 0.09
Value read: 25.4115
